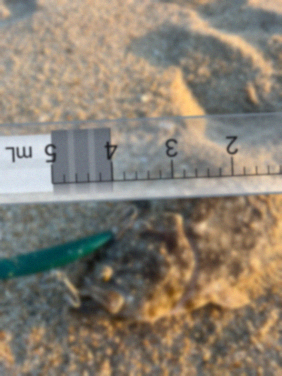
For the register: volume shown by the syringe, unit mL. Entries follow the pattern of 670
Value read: 4
